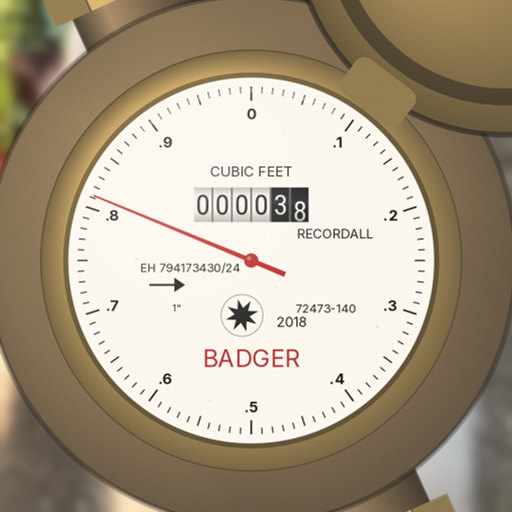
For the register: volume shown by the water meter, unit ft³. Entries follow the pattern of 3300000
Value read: 37.81
